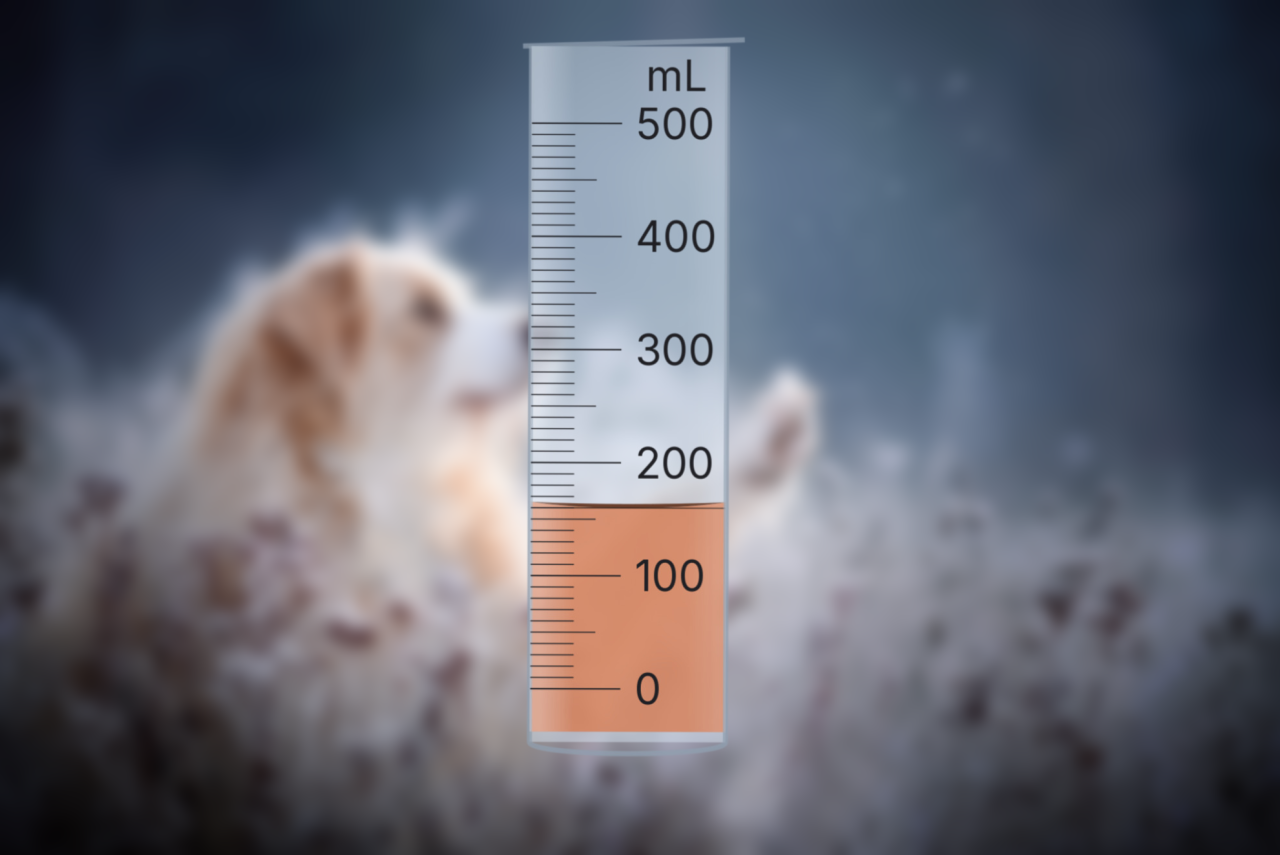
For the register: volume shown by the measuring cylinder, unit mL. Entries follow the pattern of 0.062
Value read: 160
